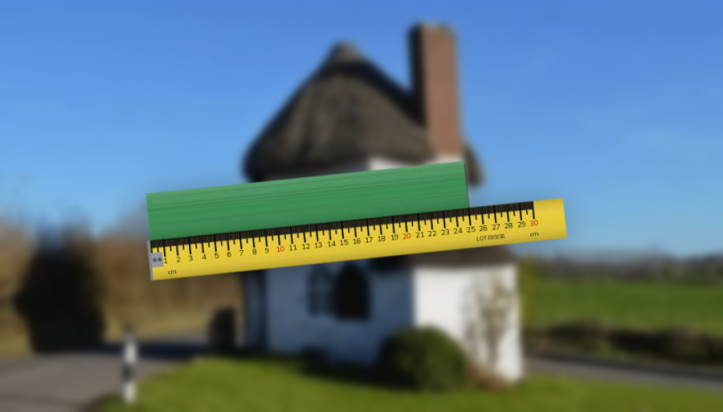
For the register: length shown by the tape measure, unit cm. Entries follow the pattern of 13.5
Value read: 25
